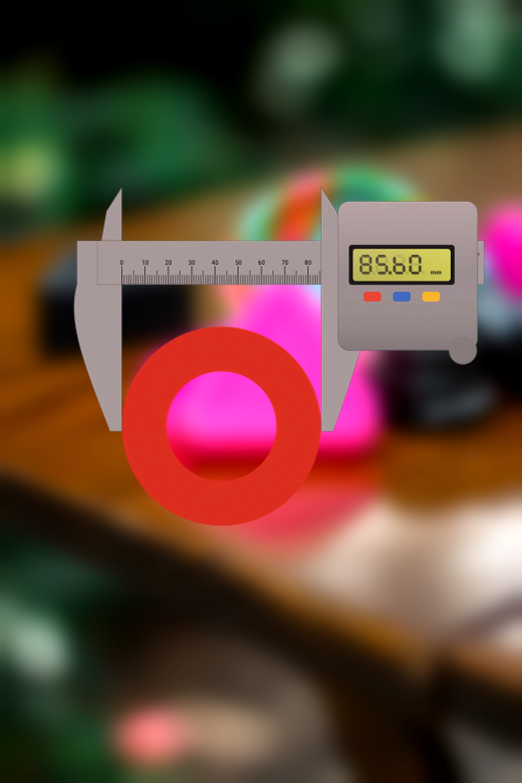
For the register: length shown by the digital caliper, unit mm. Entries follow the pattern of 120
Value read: 85.60
